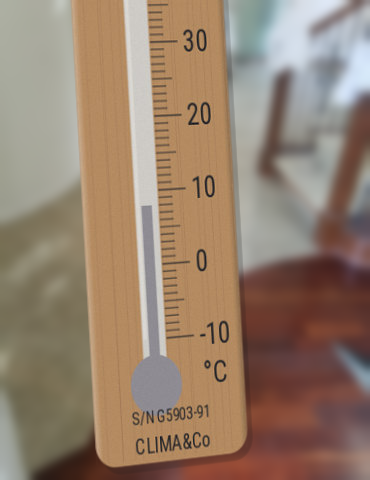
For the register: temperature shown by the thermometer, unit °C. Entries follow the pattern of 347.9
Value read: 8
